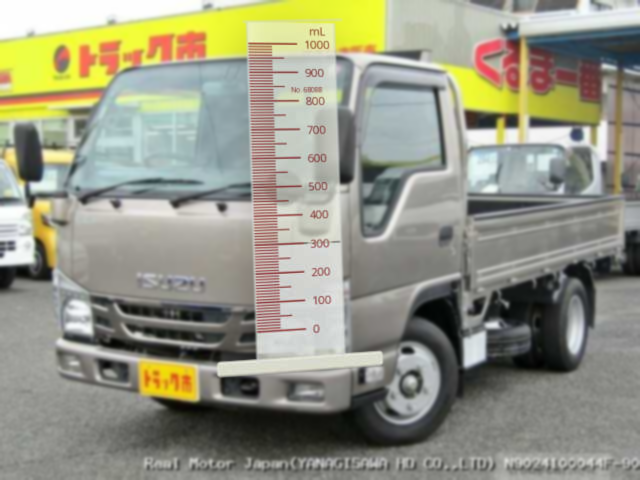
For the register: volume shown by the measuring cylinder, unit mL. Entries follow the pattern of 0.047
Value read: 300
